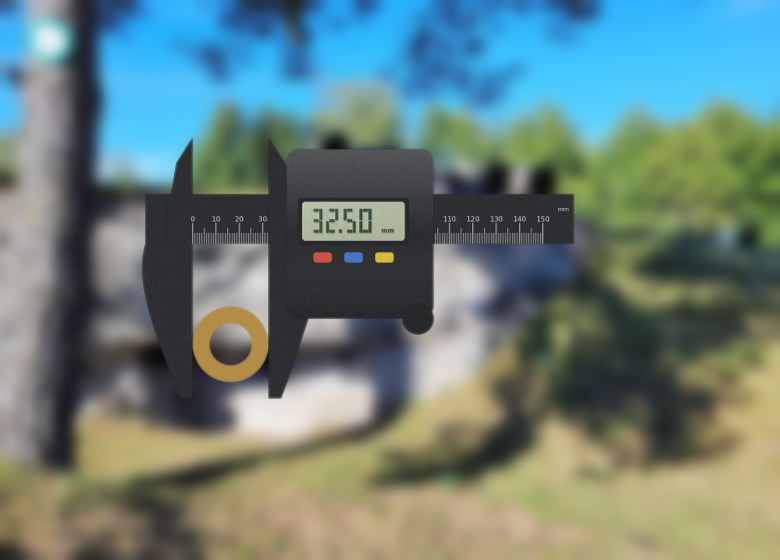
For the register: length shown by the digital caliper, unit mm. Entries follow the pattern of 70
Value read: 32.50
